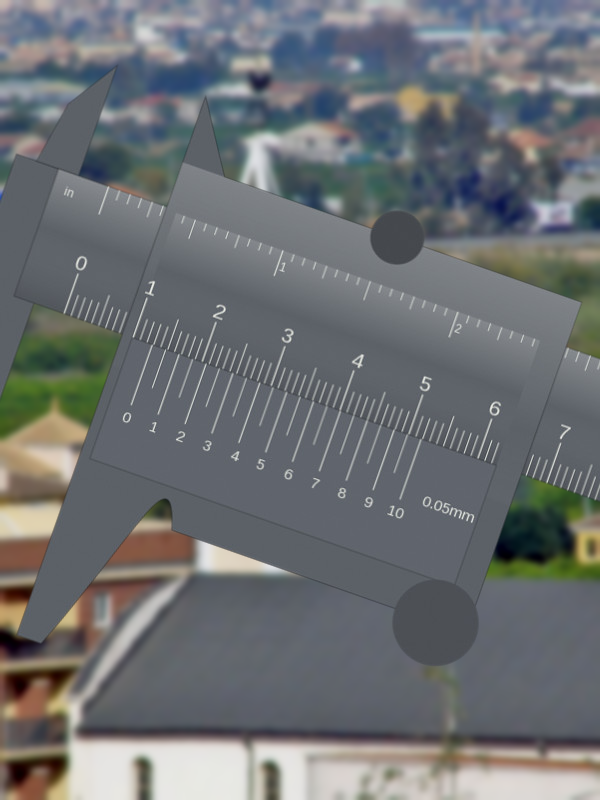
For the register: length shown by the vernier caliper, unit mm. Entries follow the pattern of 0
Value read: 12.8
